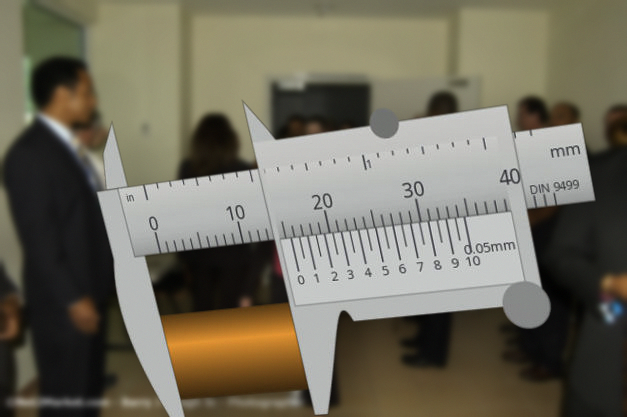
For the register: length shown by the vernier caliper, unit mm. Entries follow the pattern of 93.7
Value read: 15.6
